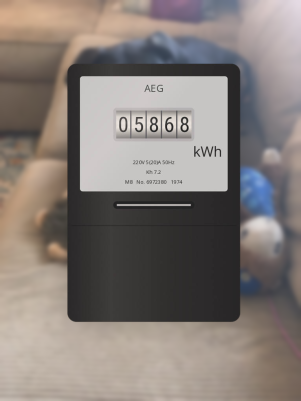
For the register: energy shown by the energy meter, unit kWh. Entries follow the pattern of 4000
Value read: 5868
